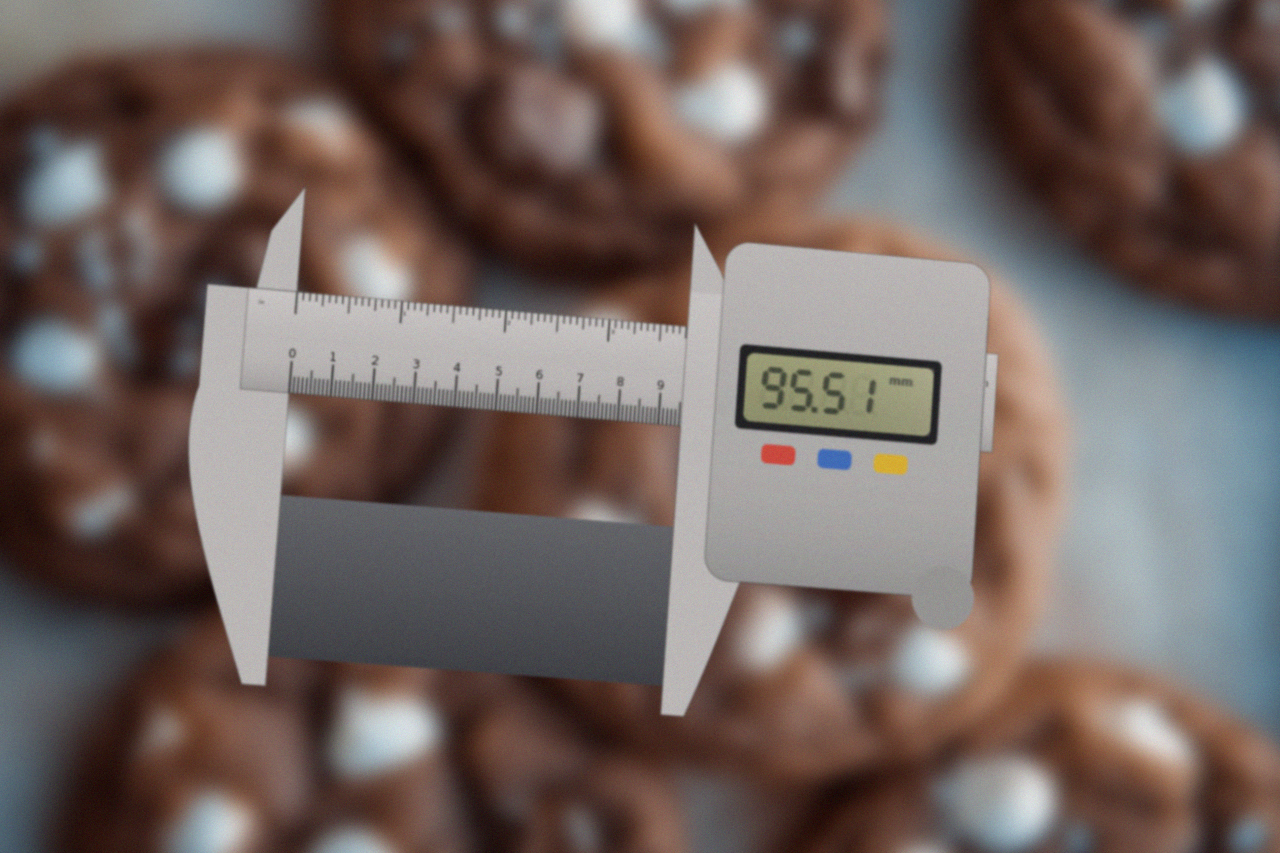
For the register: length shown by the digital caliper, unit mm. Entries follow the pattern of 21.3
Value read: 95.51
